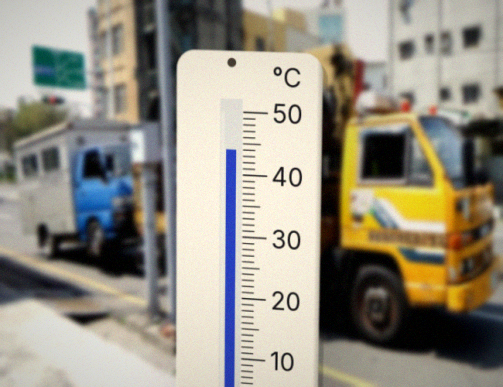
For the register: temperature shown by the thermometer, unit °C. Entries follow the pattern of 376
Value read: 44
